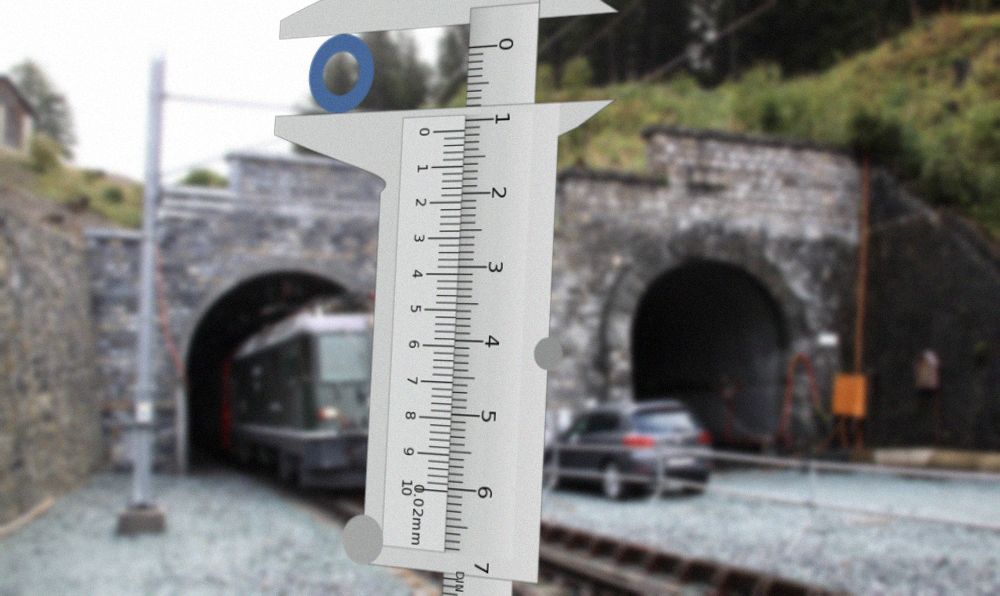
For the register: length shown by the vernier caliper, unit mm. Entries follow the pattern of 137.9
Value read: 11.4
